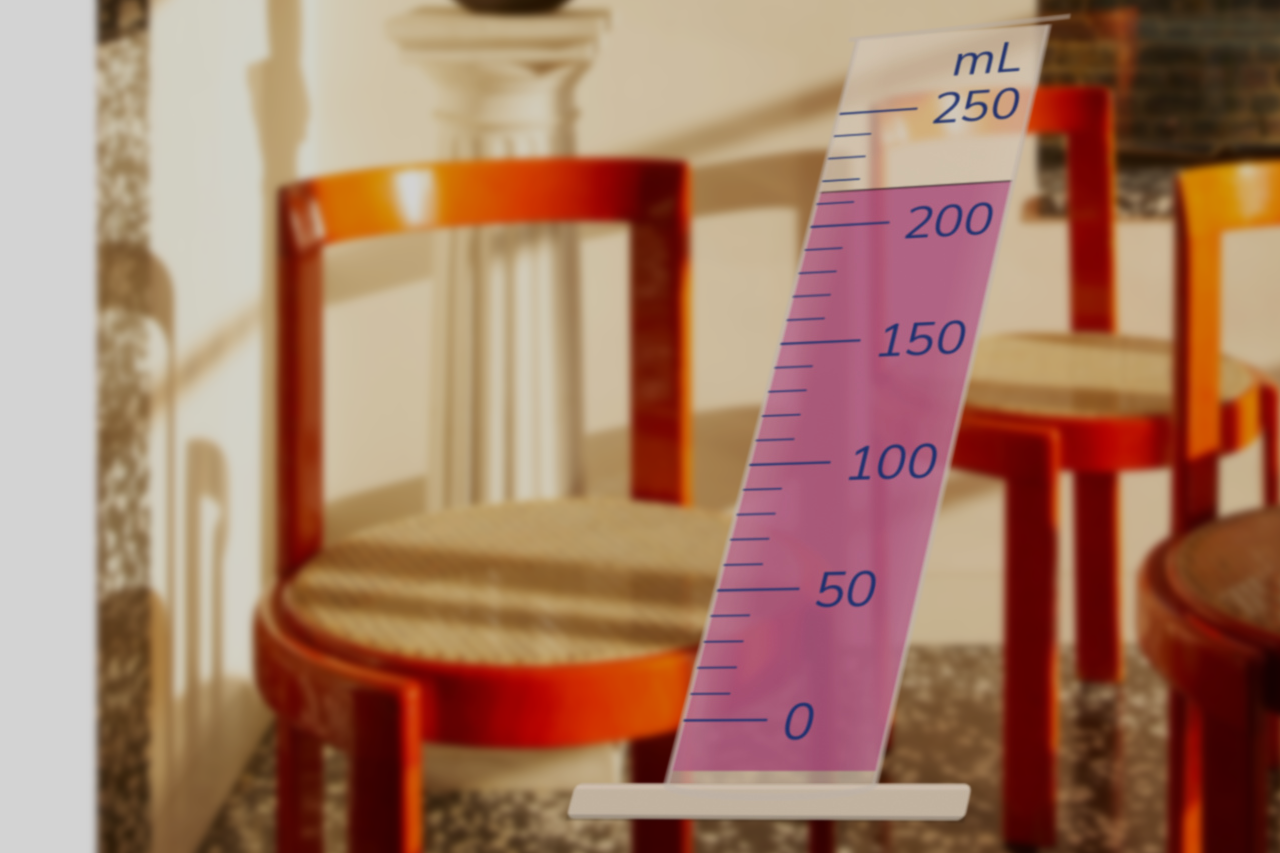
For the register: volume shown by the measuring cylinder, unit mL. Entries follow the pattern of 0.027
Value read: 215
